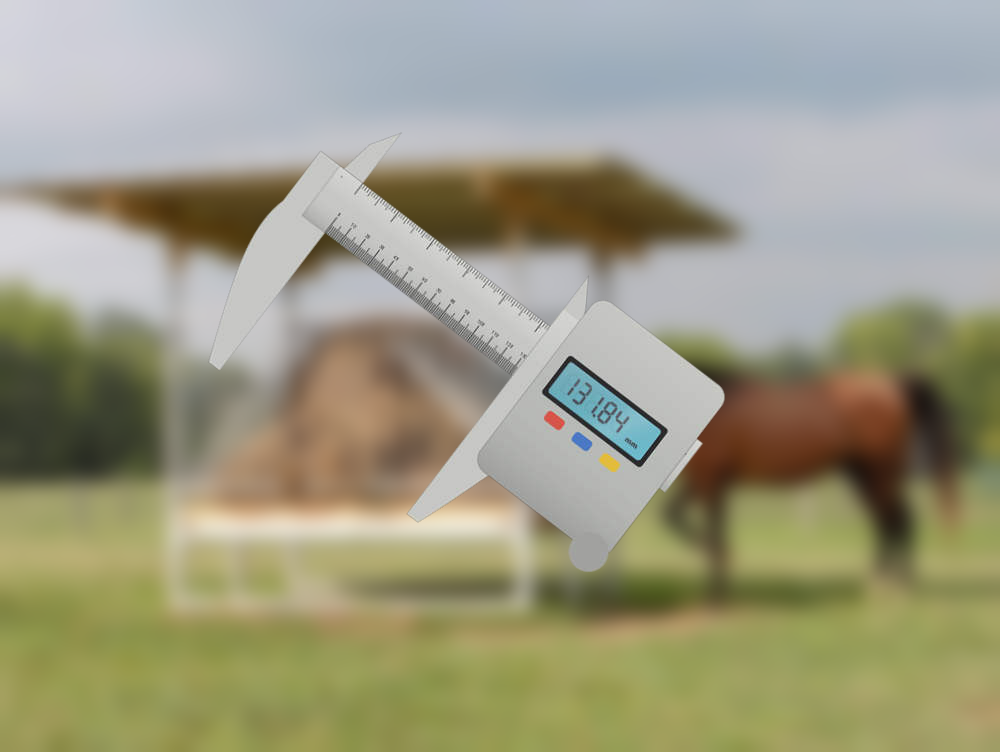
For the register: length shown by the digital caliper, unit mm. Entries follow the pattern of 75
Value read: 131.84
